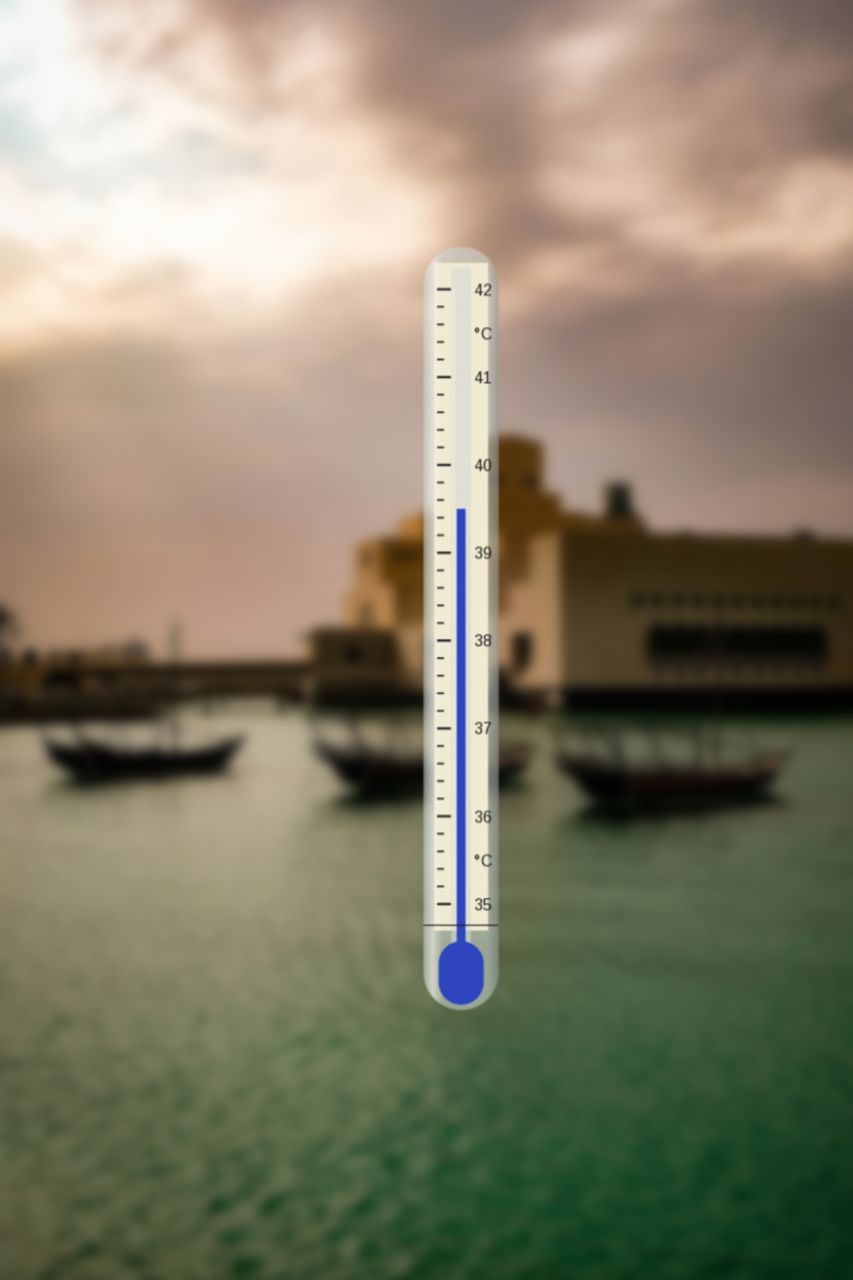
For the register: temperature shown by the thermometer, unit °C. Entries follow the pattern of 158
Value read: 39.5
